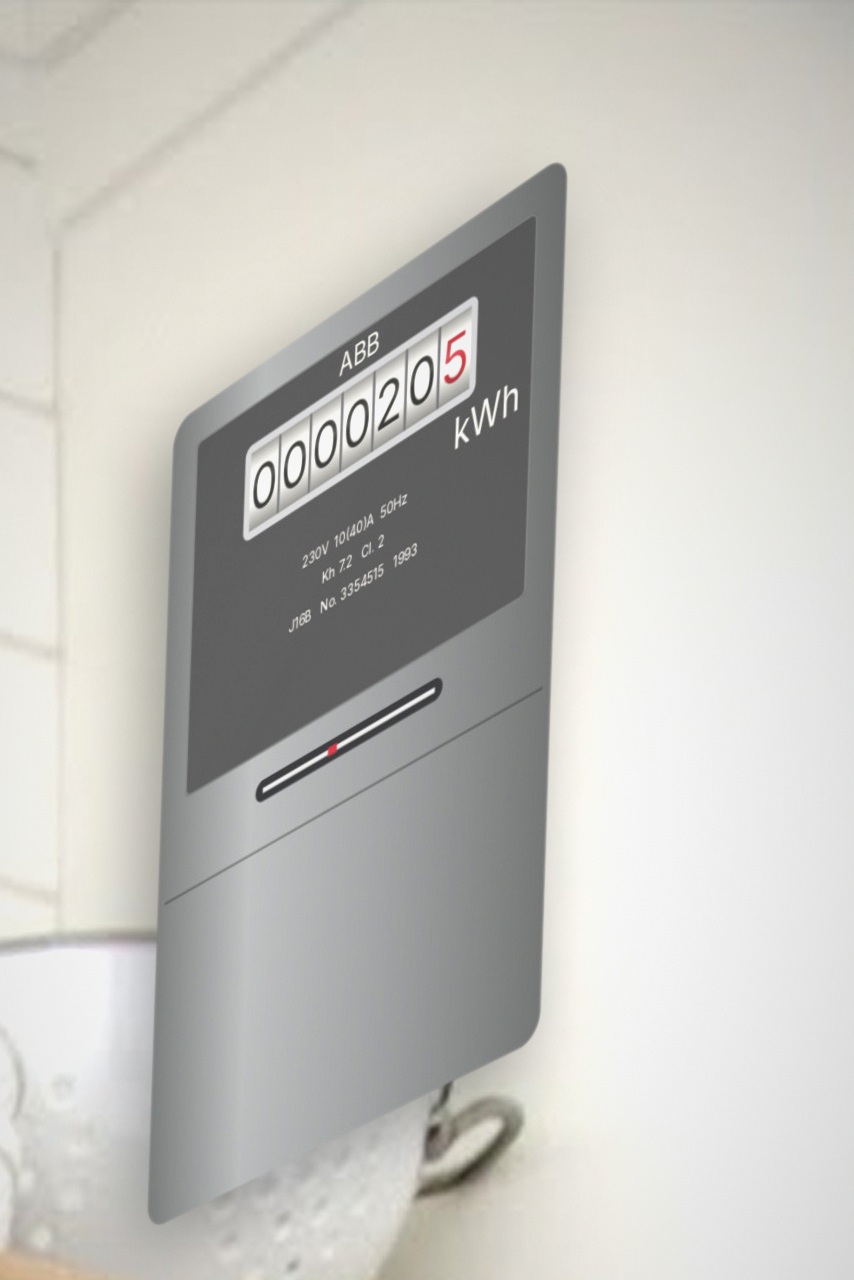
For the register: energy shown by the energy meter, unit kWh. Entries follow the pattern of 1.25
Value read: 20.5
